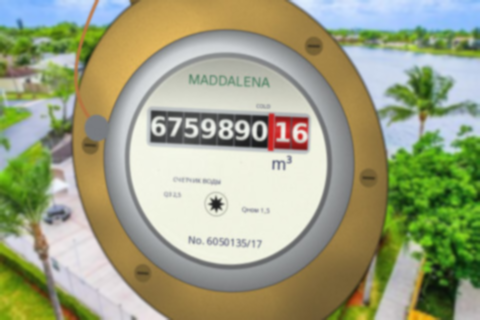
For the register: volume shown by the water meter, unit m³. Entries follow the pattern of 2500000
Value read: 6759890.16
